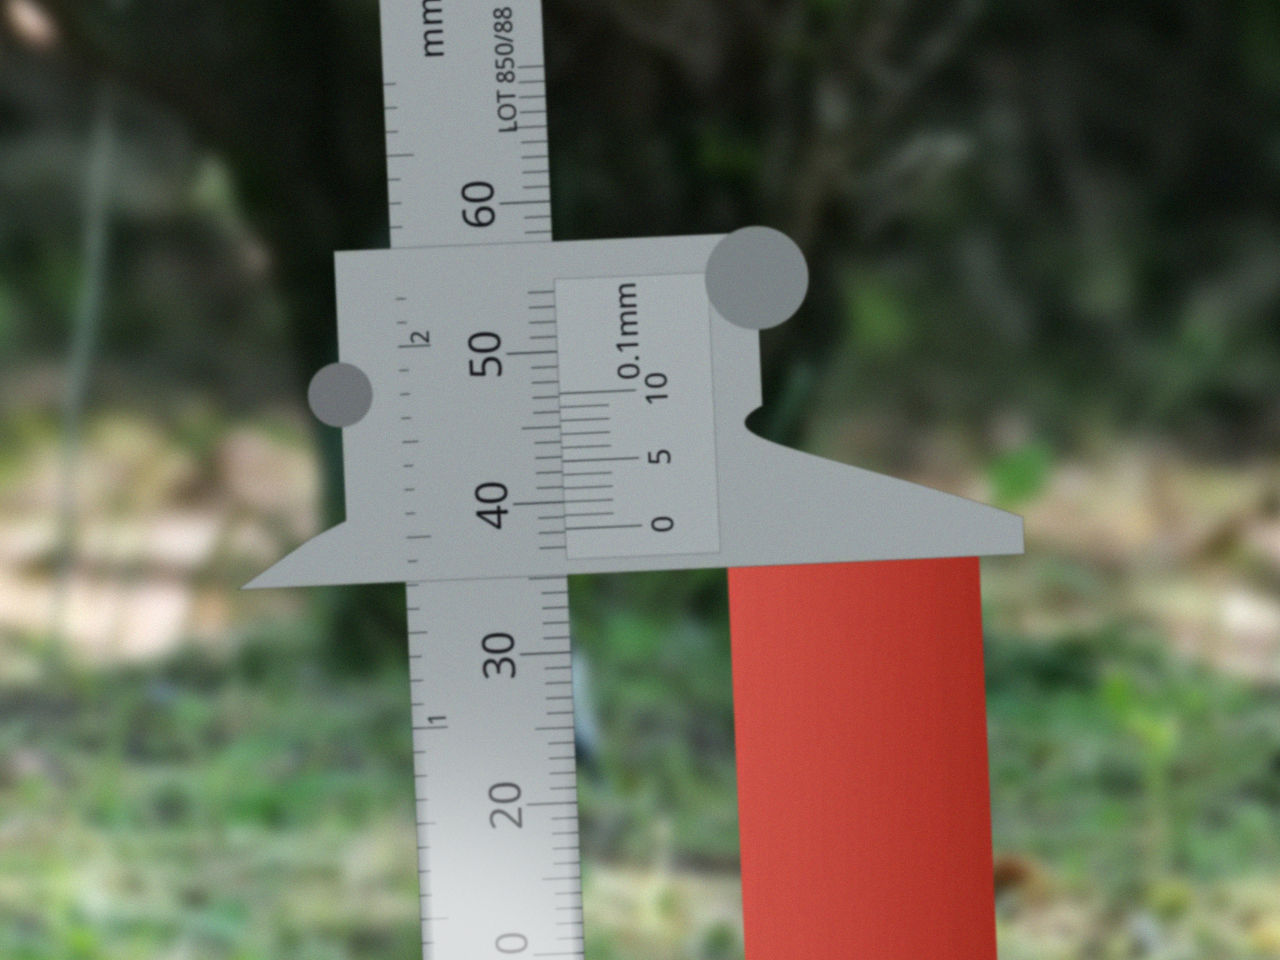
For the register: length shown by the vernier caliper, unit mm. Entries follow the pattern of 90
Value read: 38.2
